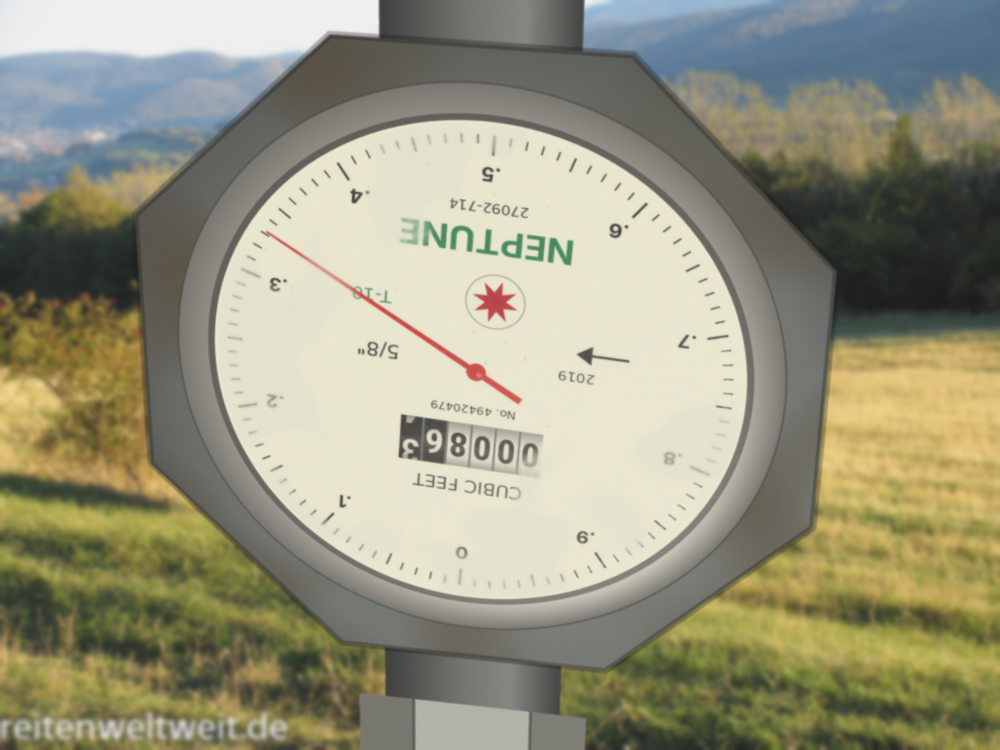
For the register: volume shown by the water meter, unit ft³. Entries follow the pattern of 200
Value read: 863.33
